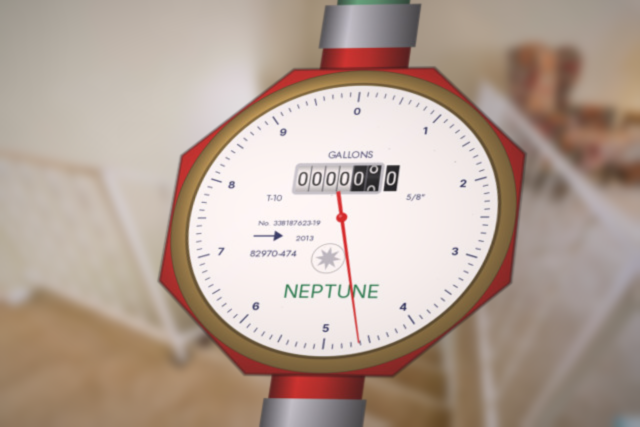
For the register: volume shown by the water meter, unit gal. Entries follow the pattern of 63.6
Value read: 84.6
